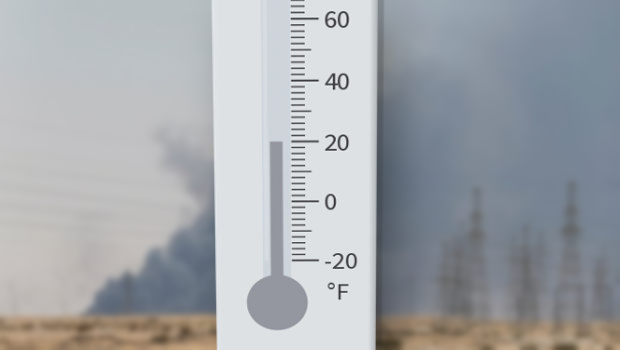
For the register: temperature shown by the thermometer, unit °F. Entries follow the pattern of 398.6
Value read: 20
